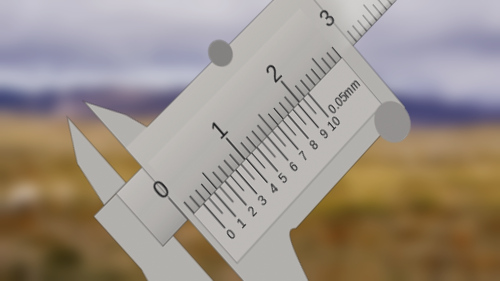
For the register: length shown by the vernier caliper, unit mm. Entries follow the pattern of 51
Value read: 2.6
